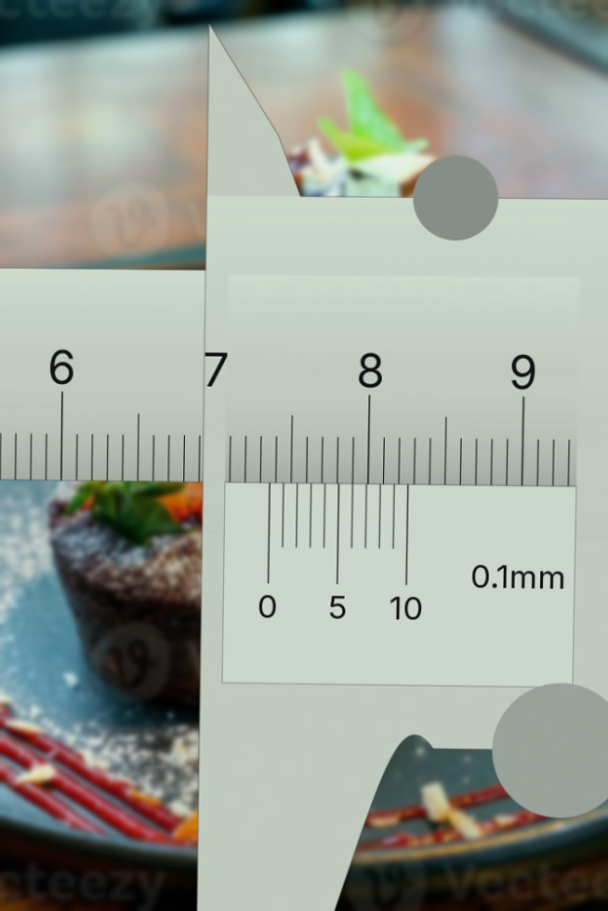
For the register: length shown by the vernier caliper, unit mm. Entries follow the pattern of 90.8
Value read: 73.6
